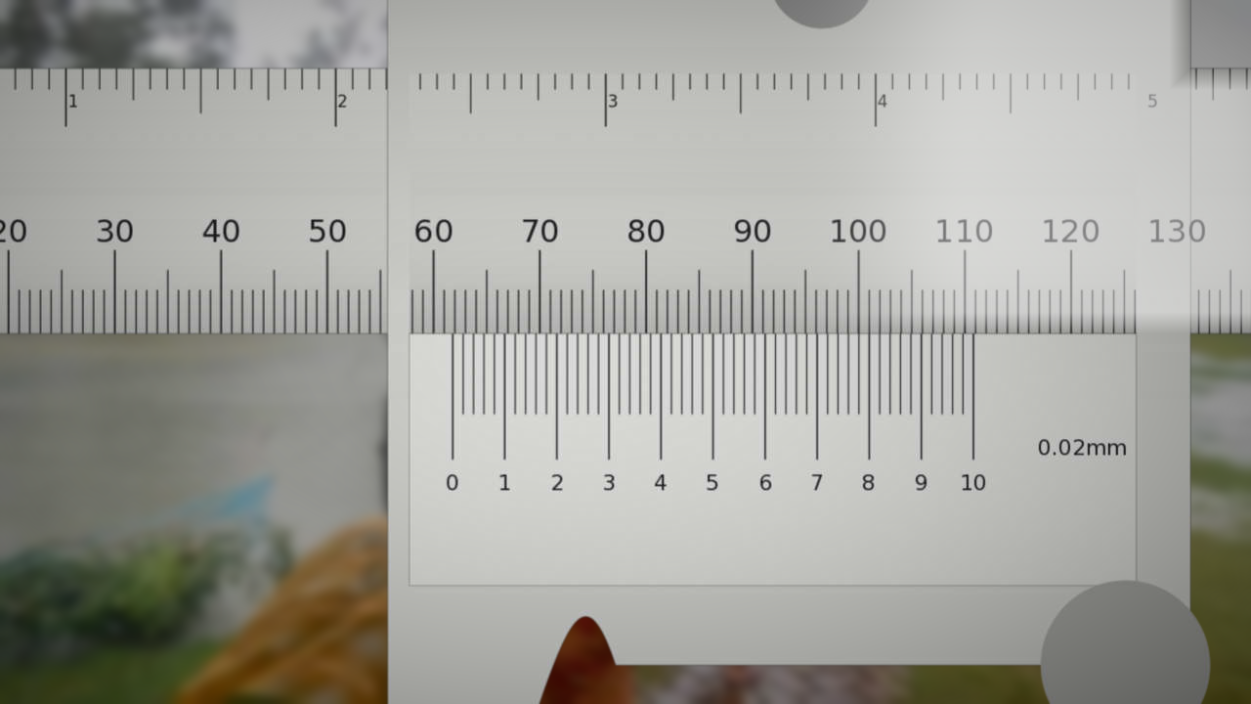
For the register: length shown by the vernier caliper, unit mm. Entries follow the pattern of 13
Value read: 61.8
